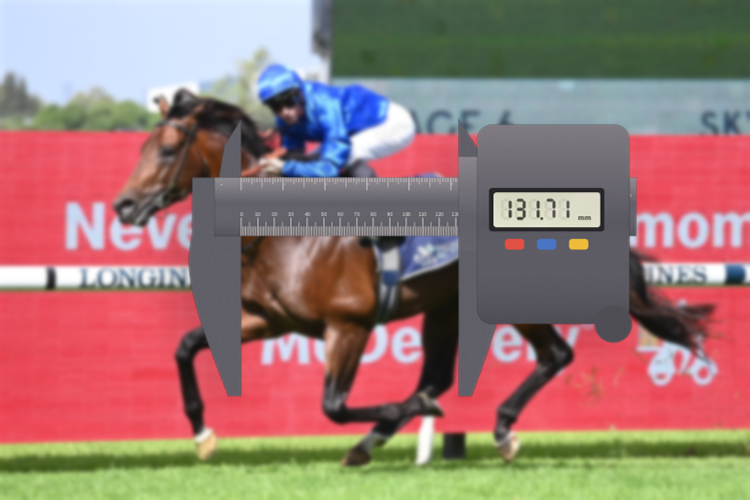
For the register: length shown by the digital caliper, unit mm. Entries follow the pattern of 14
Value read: 131.71
